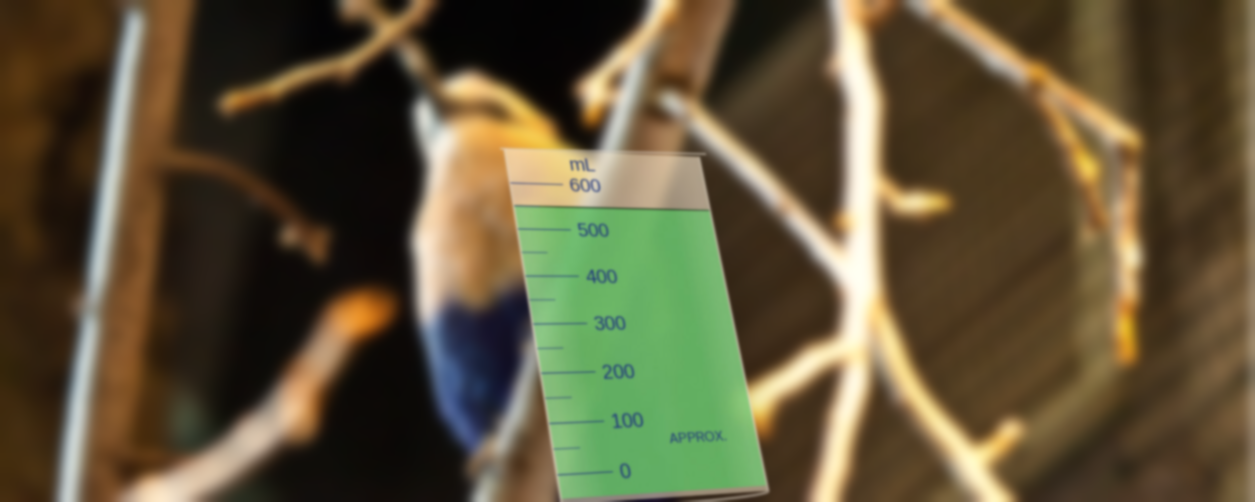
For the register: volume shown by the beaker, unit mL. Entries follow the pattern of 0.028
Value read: 550
